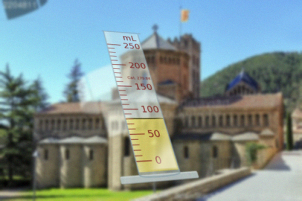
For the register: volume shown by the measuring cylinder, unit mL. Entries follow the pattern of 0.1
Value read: 80
